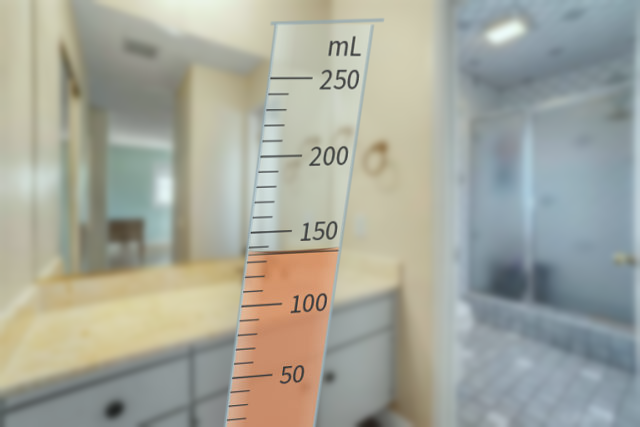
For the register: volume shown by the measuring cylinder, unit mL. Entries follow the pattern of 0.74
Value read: 135
